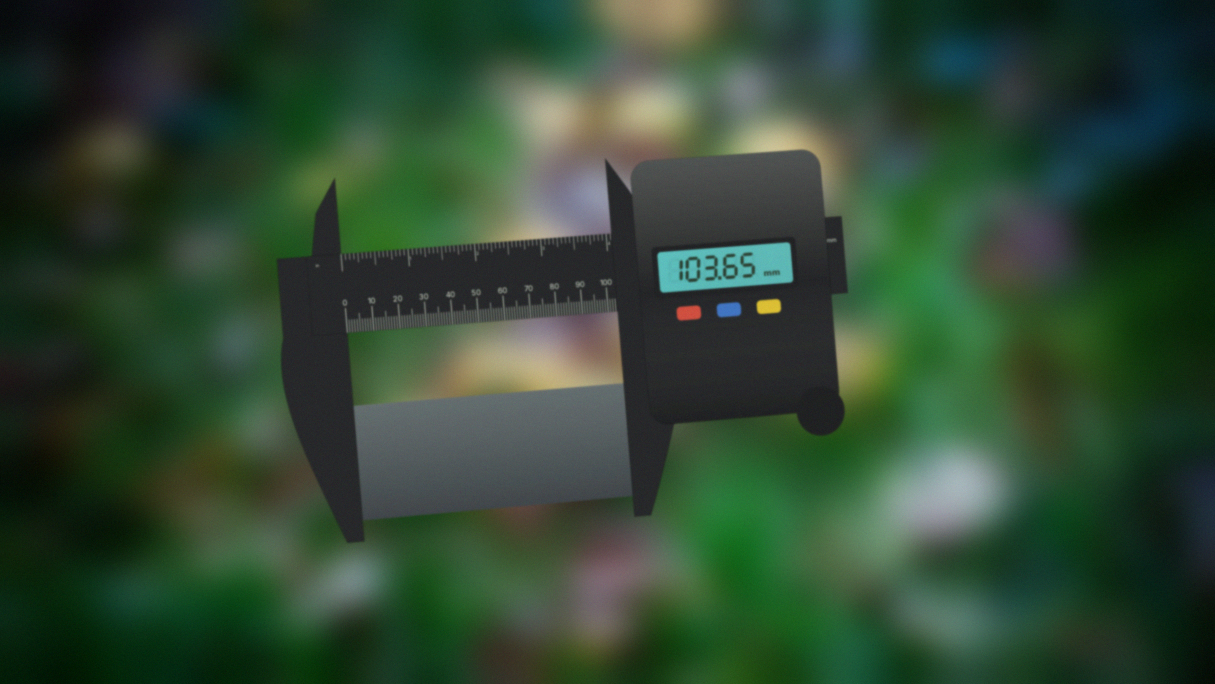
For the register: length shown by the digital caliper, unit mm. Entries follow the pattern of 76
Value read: 103.65
